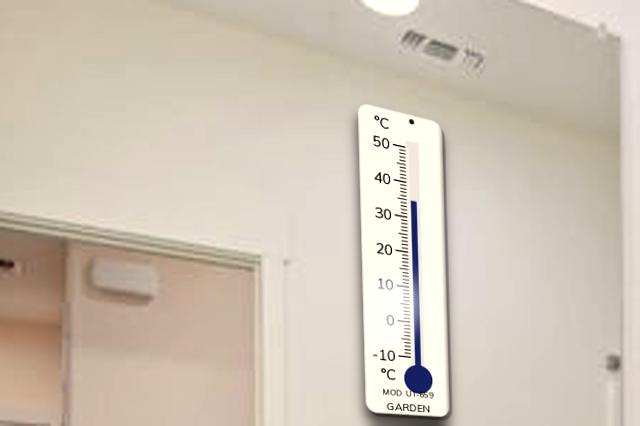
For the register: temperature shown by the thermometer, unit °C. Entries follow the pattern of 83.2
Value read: 35
